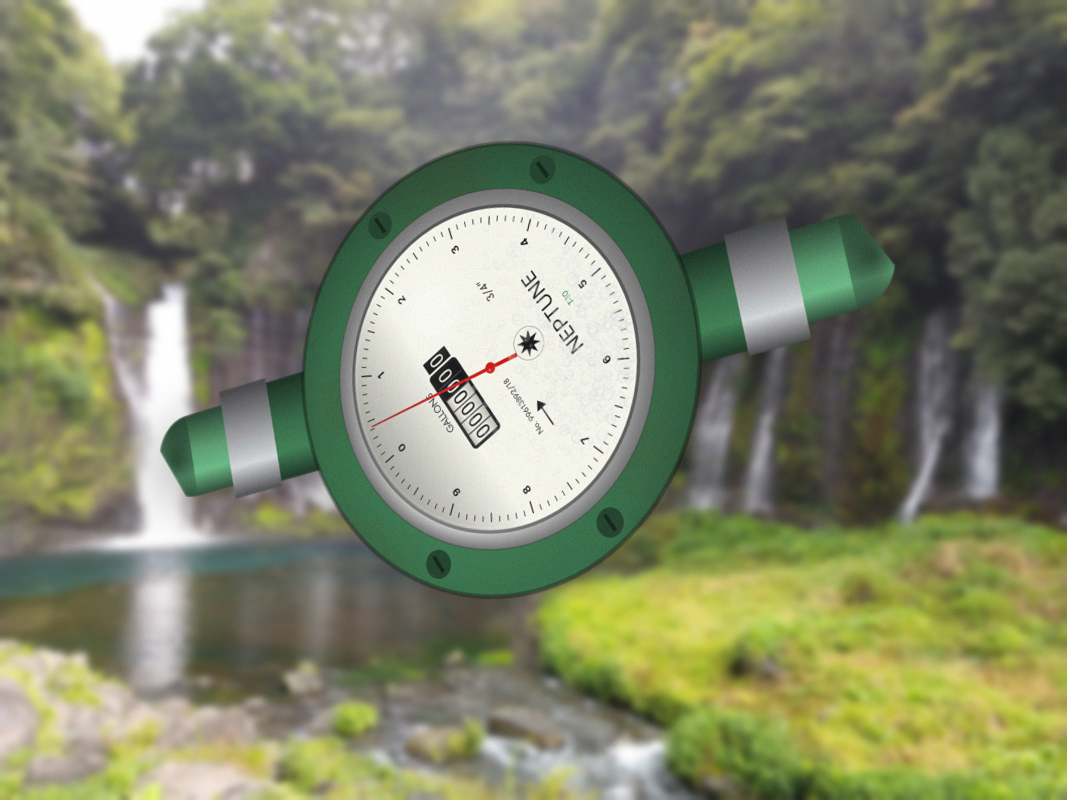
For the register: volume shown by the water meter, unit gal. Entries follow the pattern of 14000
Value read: 0.4
